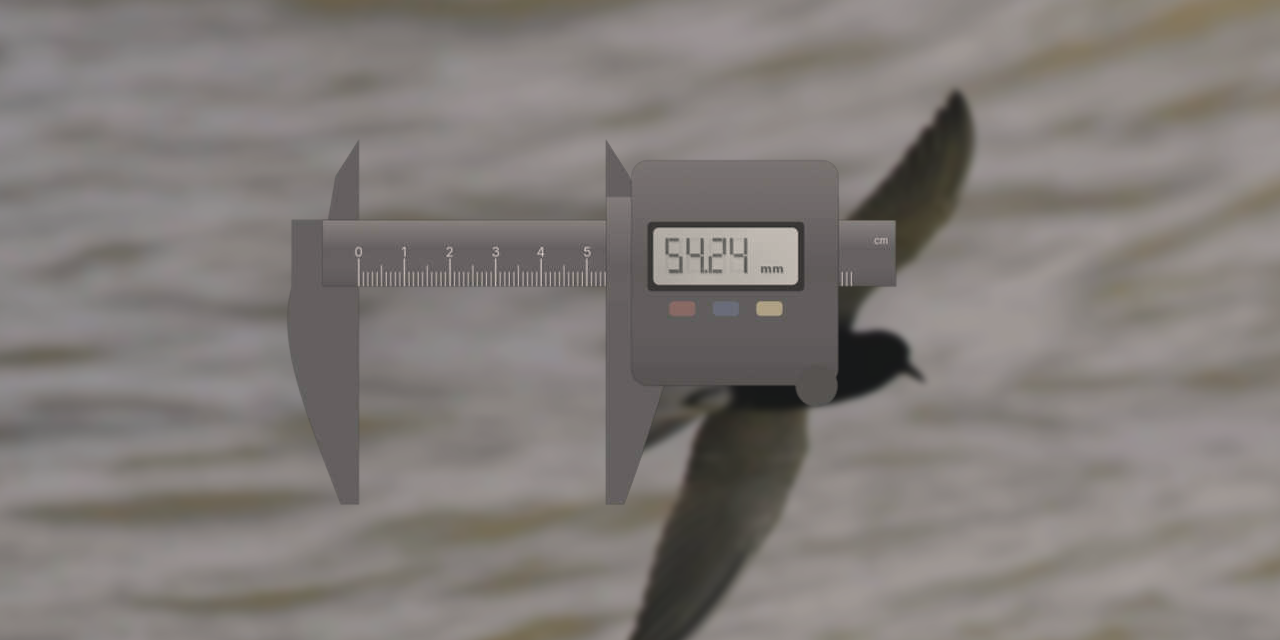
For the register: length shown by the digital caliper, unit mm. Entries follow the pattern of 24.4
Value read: 54.24
